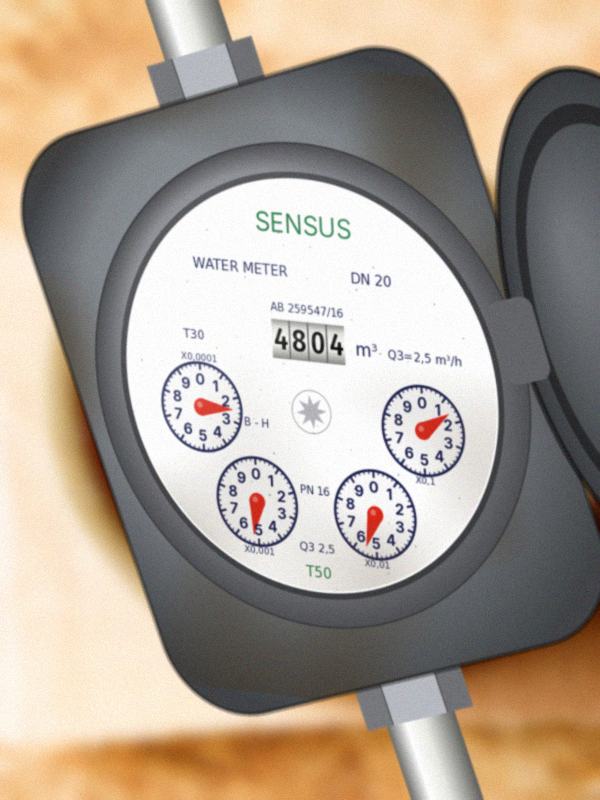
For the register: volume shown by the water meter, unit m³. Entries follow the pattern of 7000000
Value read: 4804.1552
